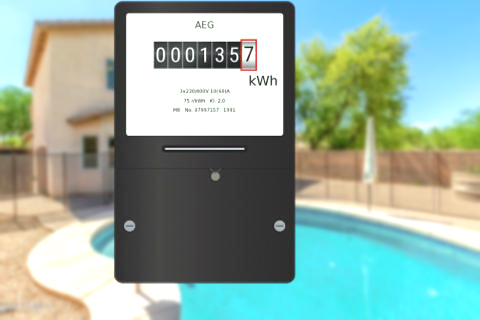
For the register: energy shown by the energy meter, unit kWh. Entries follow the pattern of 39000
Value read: 135.7
